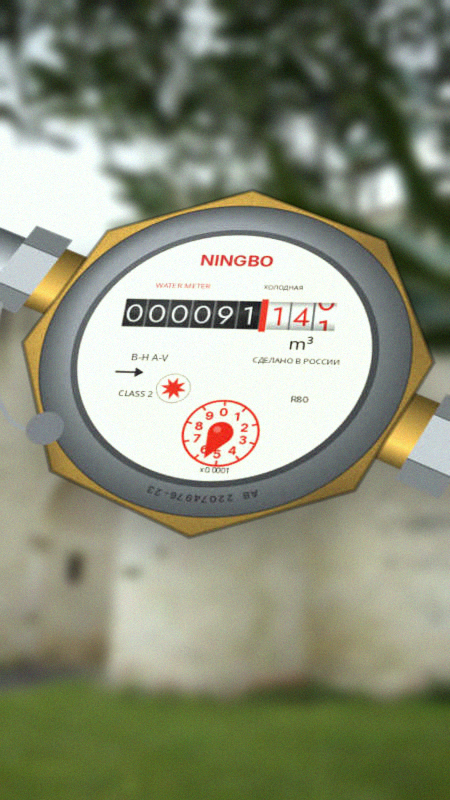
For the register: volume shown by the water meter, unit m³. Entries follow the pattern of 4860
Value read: 91.1405
